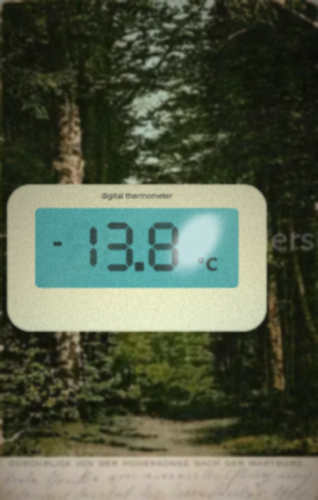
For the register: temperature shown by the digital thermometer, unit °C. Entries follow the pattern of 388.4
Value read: -13.8
